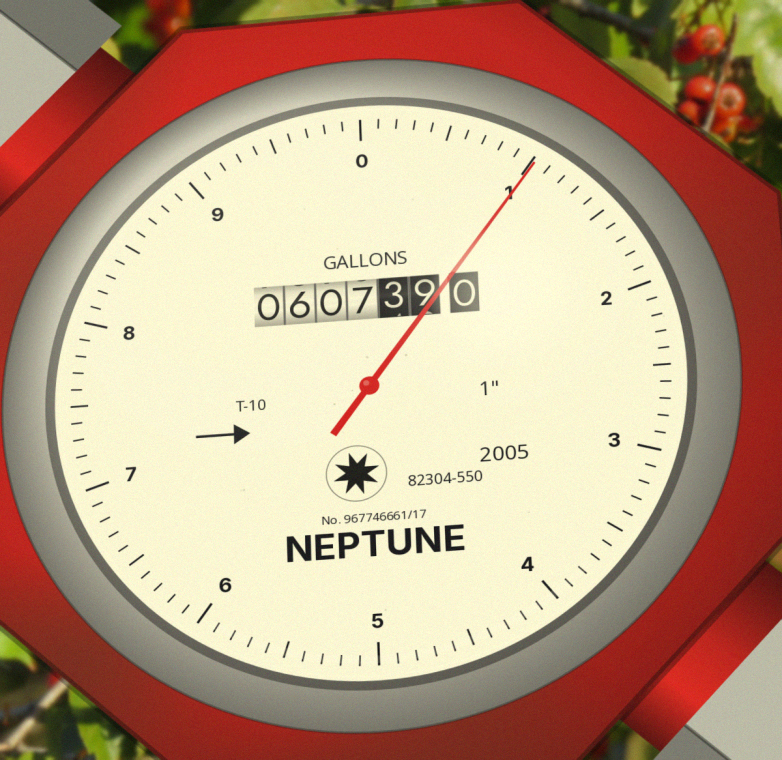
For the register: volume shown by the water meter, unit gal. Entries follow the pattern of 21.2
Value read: 607391.0
